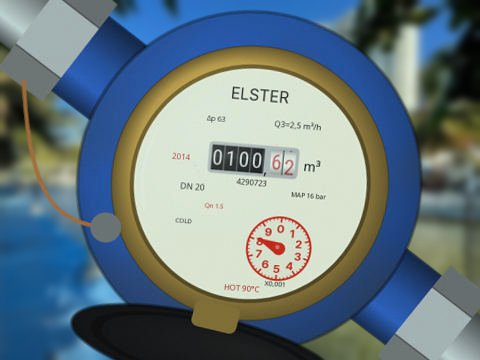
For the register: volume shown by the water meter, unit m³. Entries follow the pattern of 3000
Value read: 100.618
